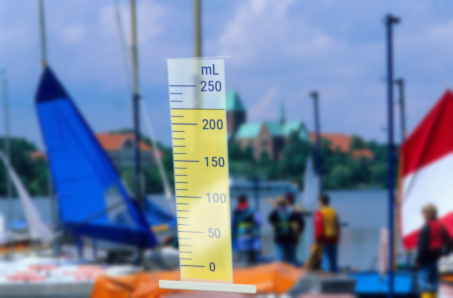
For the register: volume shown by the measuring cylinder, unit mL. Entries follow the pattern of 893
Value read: 220
